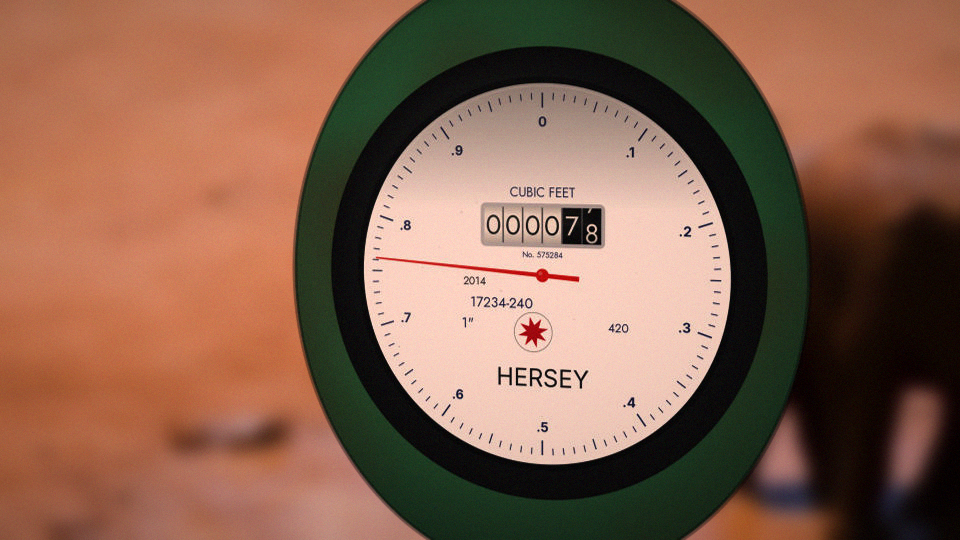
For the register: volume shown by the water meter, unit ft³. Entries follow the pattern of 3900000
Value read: 77.76
